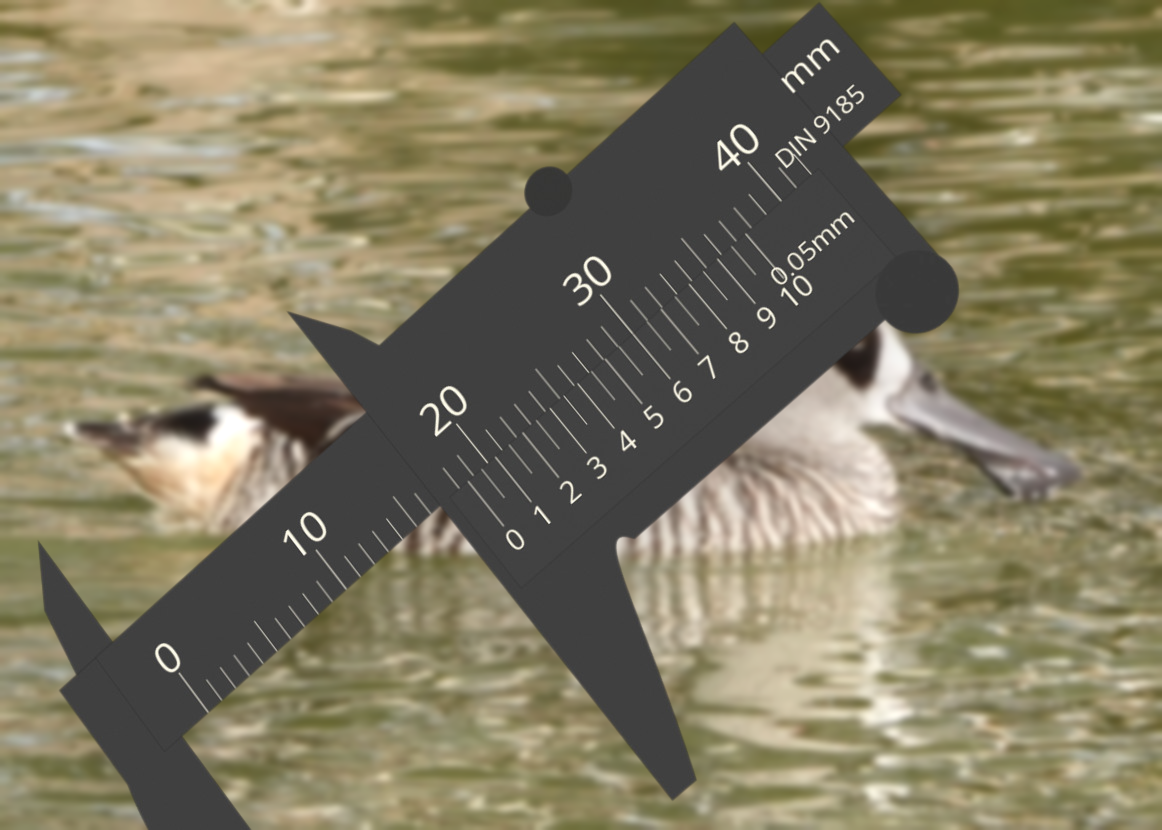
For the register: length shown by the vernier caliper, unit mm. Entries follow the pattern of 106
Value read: 18.6
